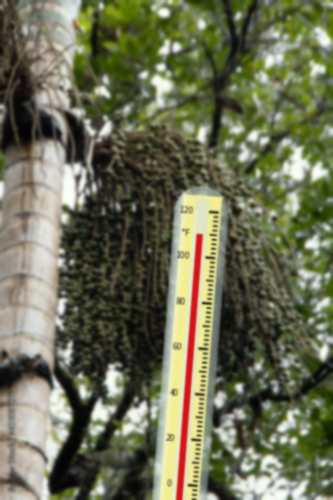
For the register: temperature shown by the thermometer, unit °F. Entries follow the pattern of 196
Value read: 110
